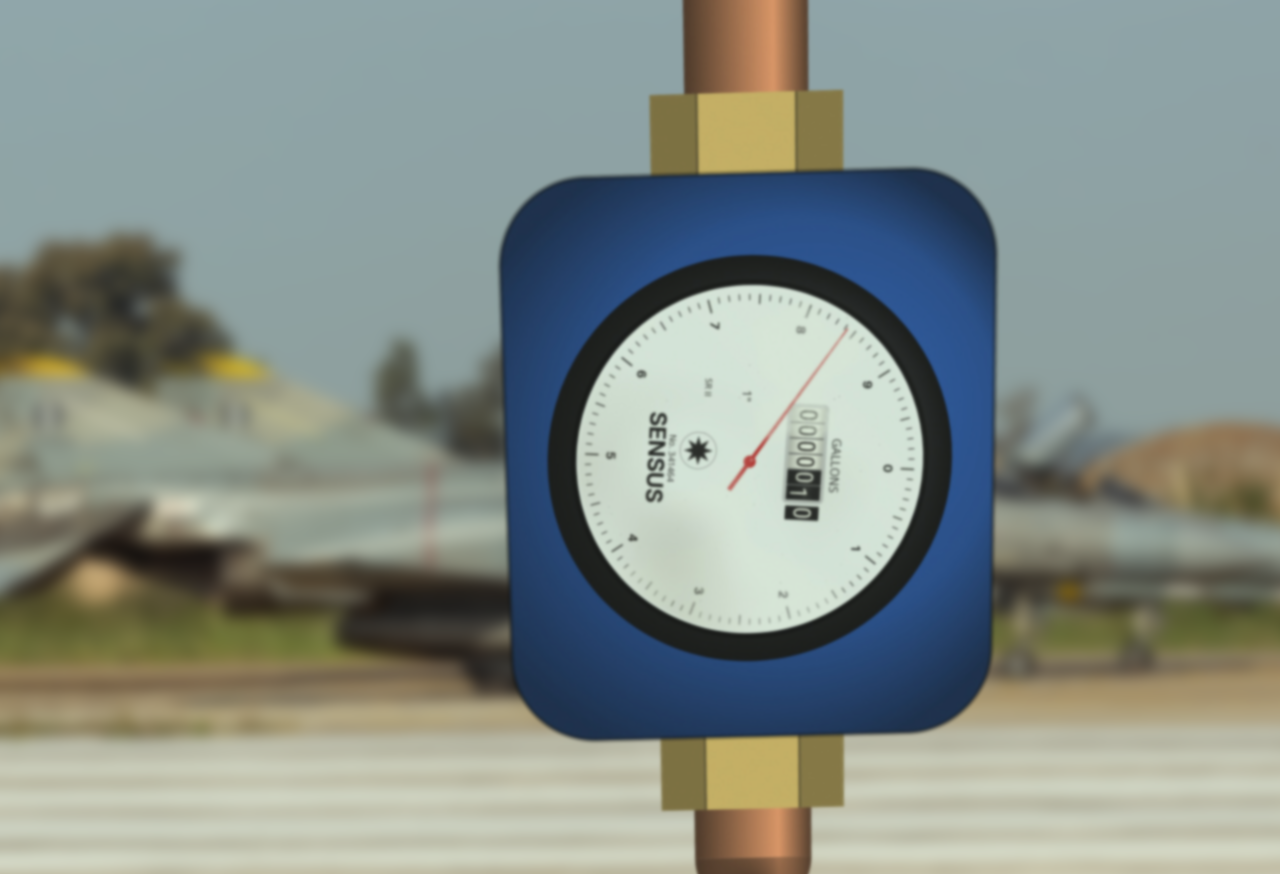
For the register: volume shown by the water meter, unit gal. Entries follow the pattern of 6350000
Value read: 8.4
